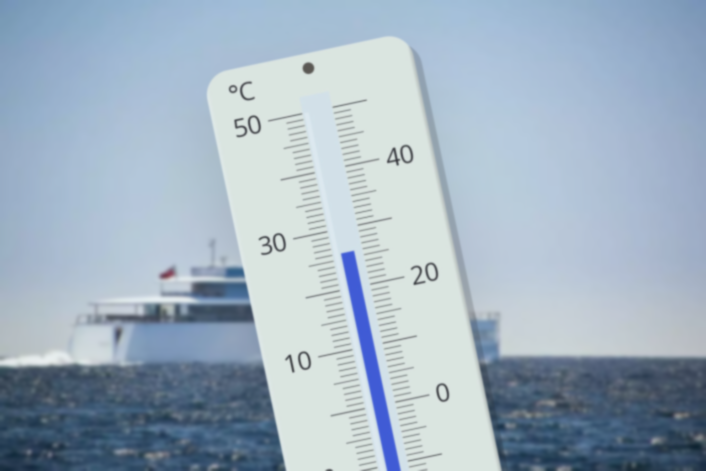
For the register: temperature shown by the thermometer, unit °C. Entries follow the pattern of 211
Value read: 26
